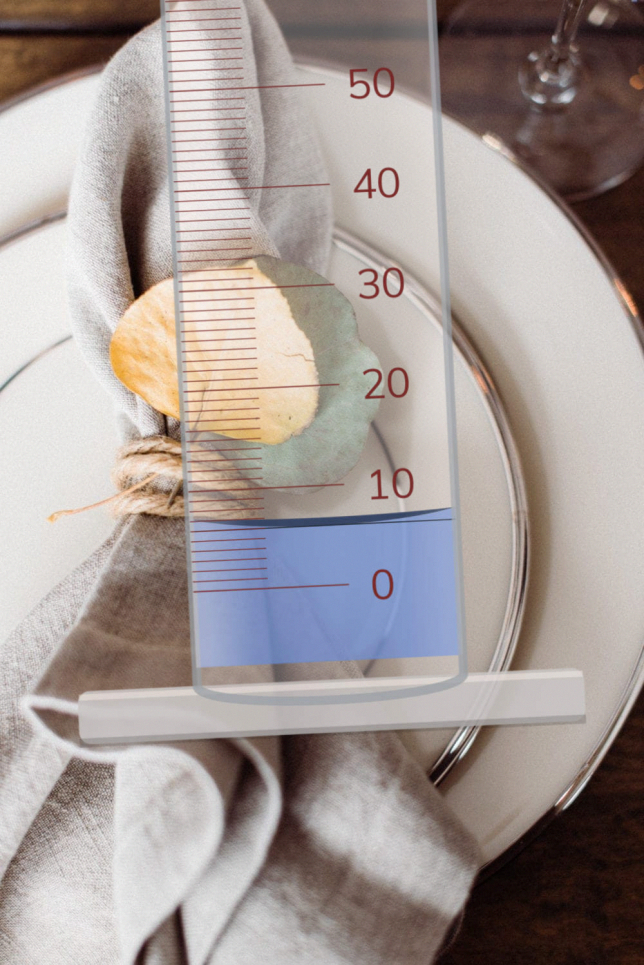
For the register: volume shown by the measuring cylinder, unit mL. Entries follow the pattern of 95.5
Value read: 6
